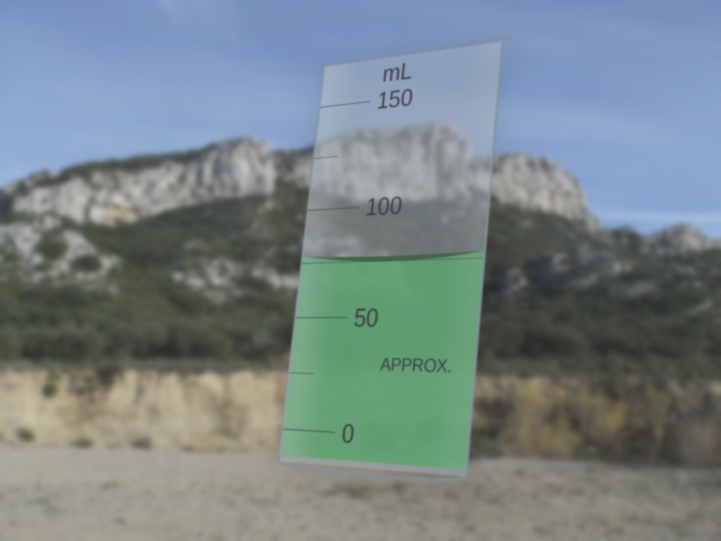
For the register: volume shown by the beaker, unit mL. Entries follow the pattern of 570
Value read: 75
